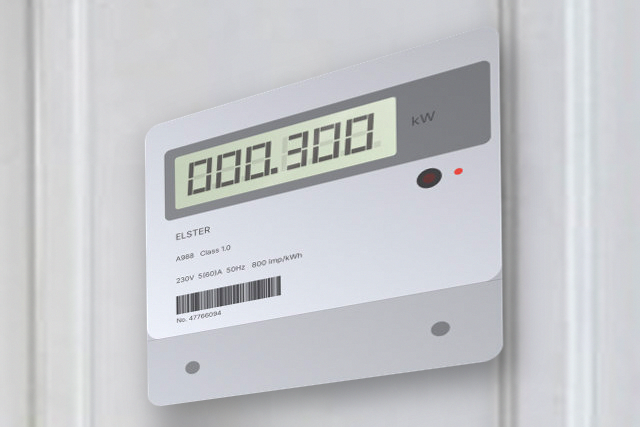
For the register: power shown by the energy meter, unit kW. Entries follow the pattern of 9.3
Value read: 0.300
